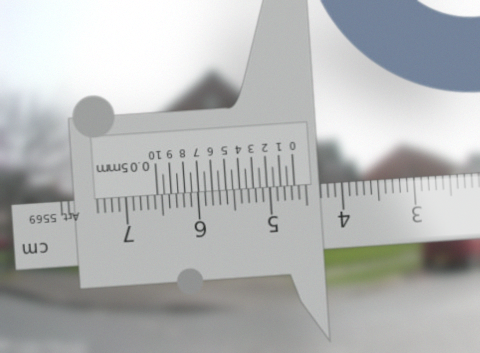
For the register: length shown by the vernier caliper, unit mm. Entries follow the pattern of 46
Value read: 46.6
